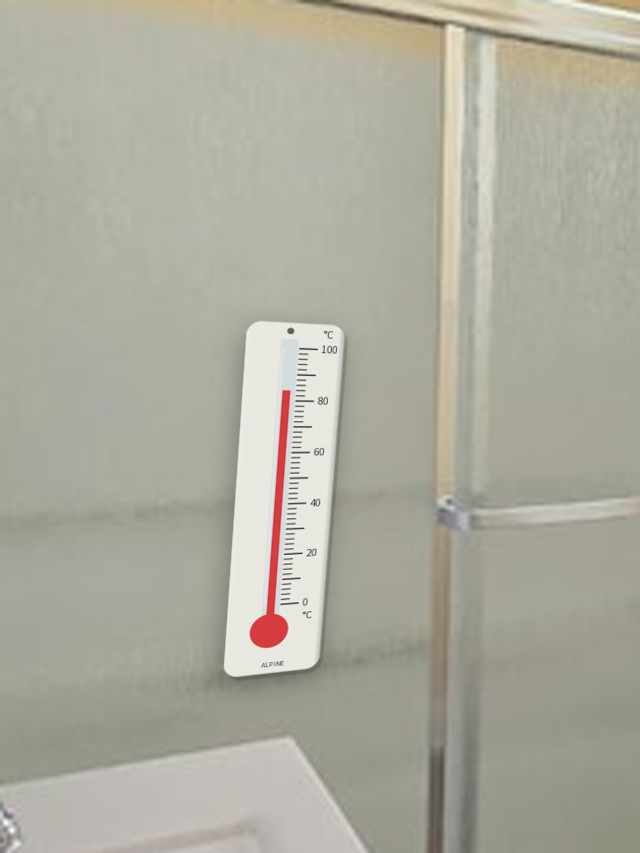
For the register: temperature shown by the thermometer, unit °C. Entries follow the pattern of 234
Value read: 84
